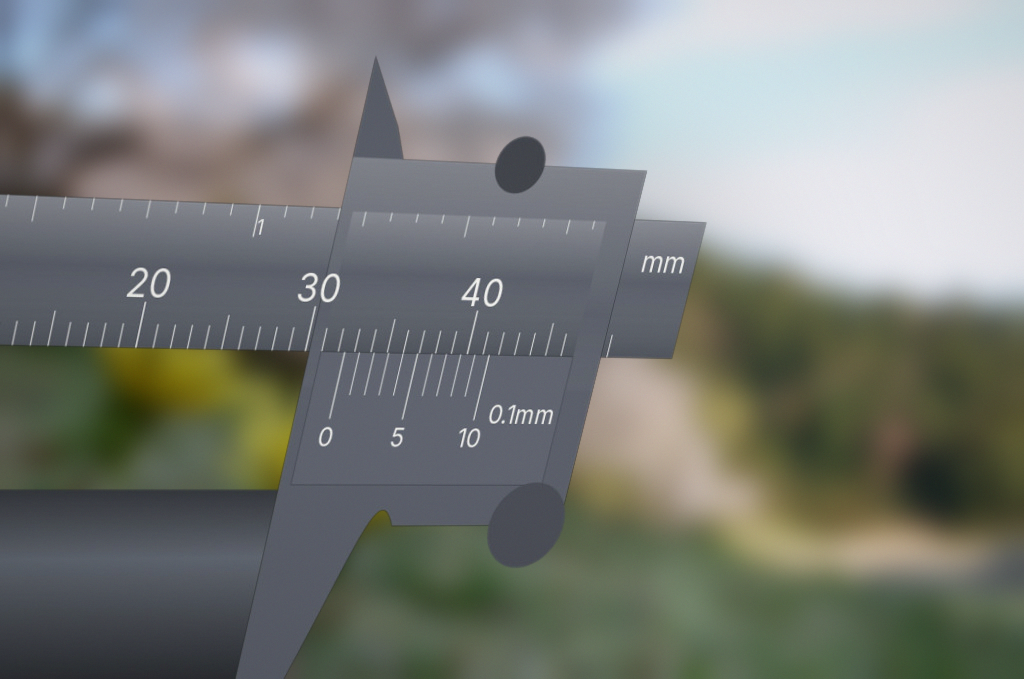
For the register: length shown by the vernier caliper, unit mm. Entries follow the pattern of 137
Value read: 32.4
